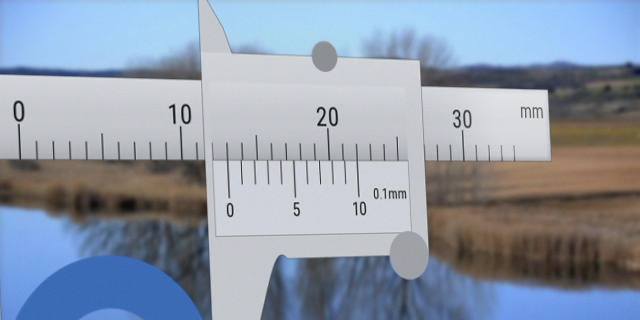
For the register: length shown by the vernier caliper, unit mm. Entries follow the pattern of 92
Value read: 13.0
